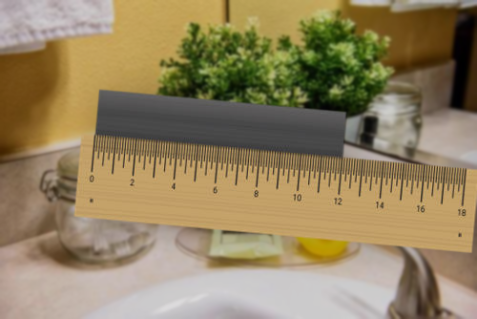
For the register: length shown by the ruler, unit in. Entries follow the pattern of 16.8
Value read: 12
